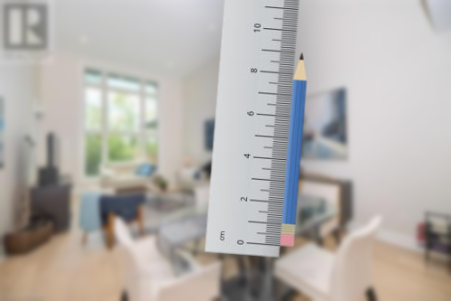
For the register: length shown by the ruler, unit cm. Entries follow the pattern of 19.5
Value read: 9
